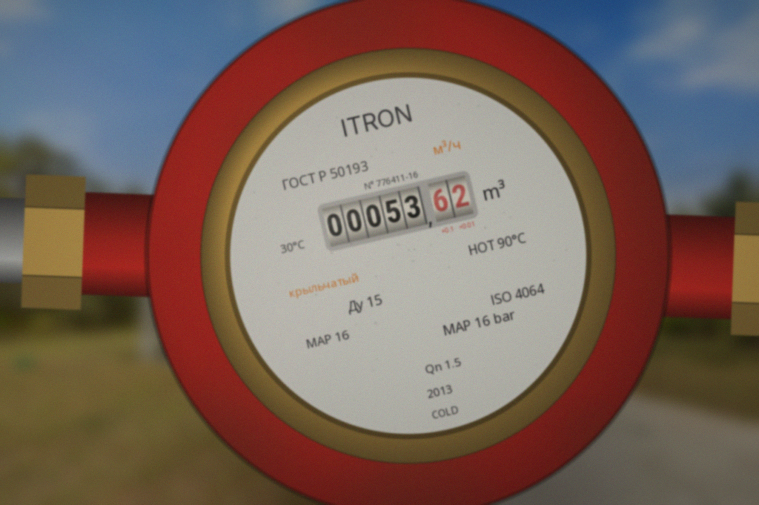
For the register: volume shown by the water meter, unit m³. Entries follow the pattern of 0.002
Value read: 53.62
